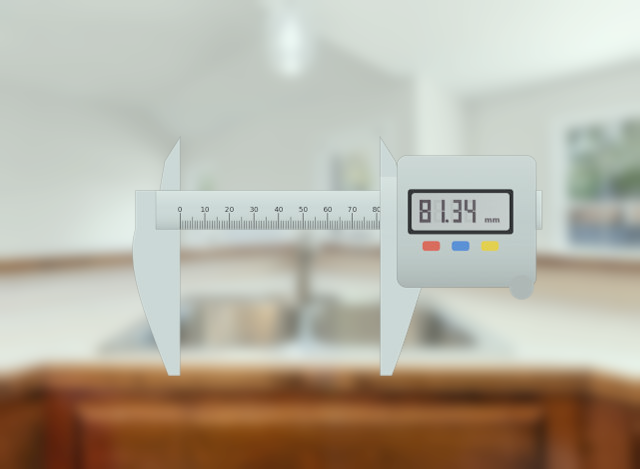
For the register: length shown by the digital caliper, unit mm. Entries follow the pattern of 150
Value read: 81.34
